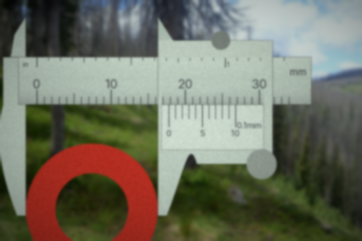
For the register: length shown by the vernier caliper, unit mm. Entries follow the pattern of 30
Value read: 17.8
